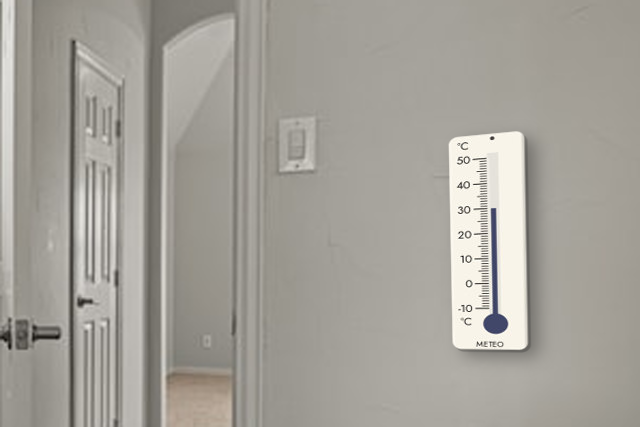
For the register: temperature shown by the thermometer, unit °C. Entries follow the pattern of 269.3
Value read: 30
